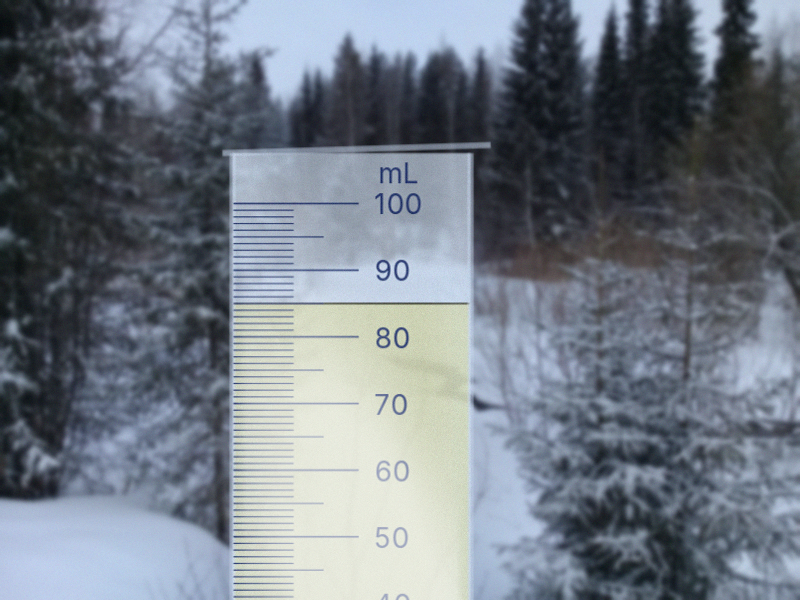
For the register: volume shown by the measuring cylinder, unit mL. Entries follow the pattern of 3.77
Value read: 85
